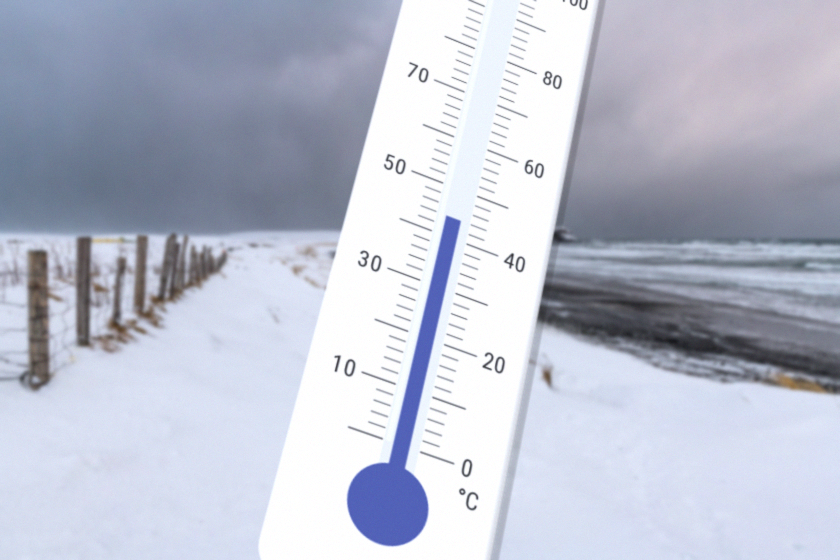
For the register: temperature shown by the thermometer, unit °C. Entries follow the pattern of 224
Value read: 44
